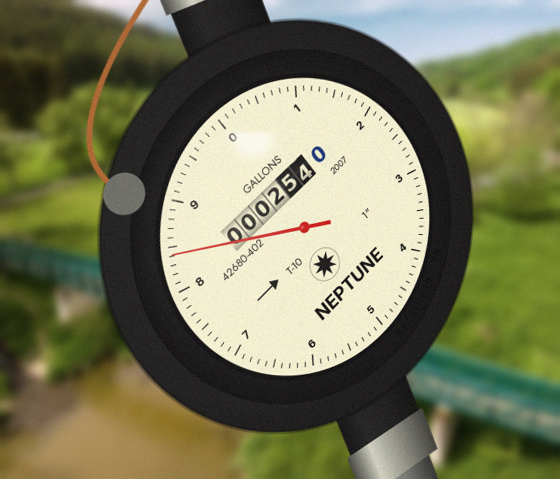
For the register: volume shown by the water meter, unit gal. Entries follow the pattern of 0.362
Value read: 2538.4
